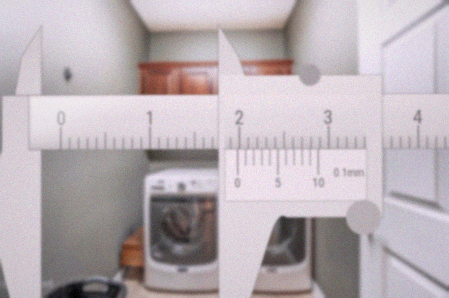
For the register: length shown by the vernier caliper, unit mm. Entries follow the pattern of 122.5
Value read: 19.8
